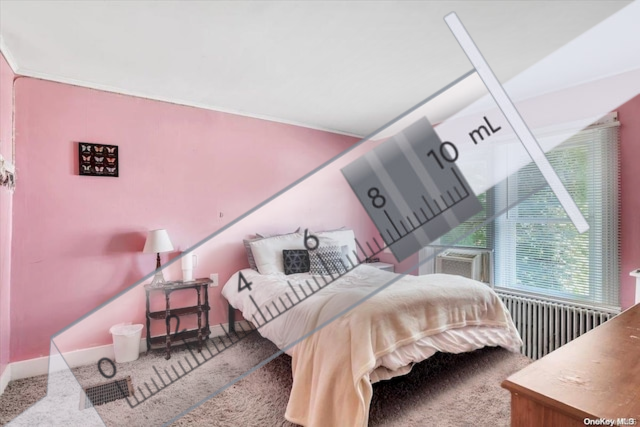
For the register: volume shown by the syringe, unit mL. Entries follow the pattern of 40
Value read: 7.6
